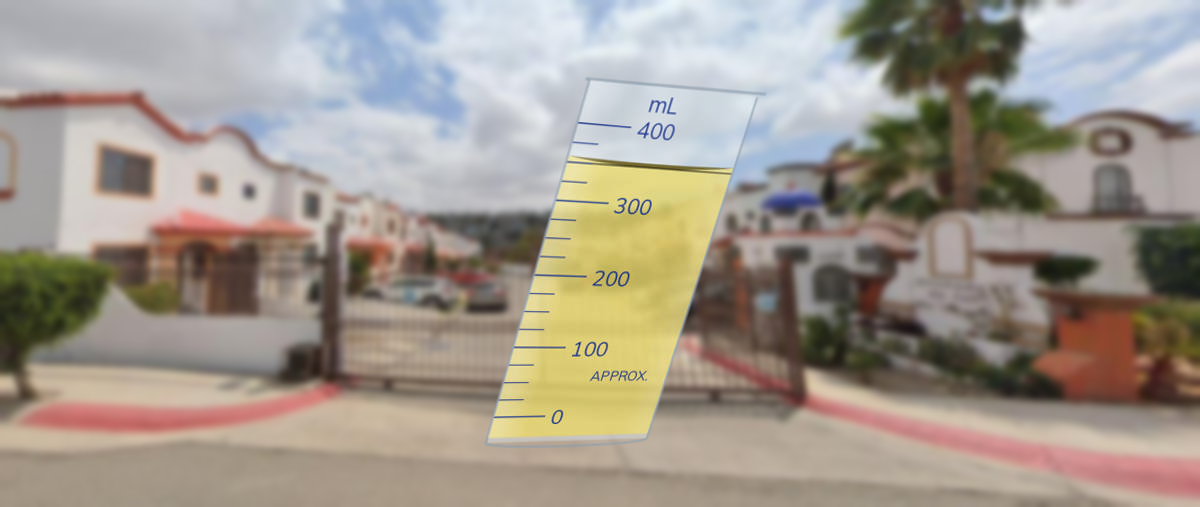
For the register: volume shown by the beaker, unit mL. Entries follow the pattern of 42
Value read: 350
